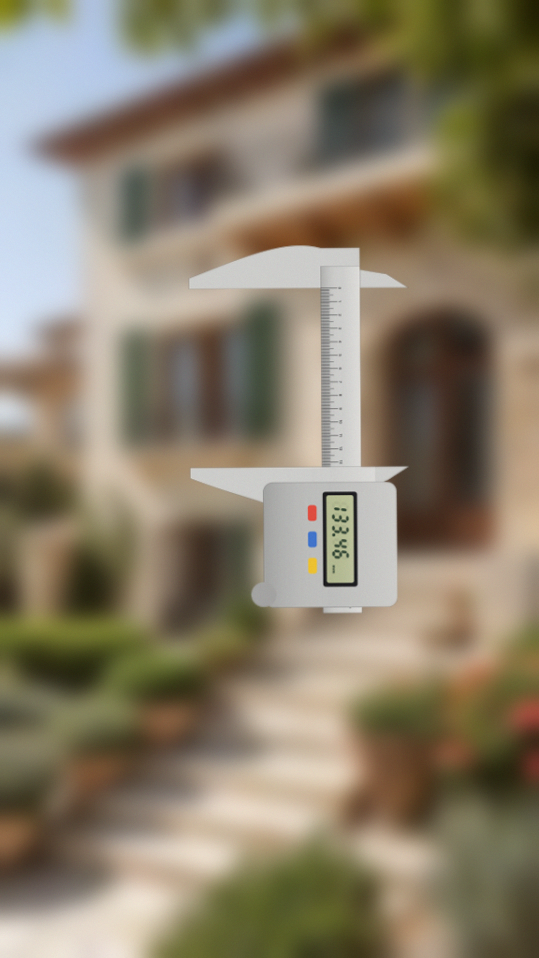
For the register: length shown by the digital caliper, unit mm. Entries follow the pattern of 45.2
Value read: 133.46
